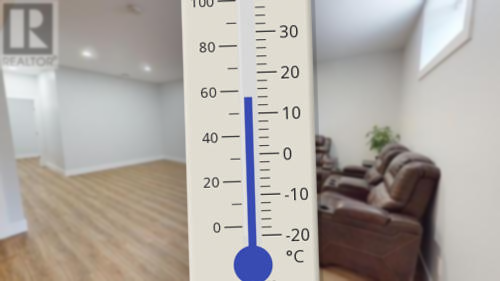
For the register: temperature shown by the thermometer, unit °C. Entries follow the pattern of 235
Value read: 14
